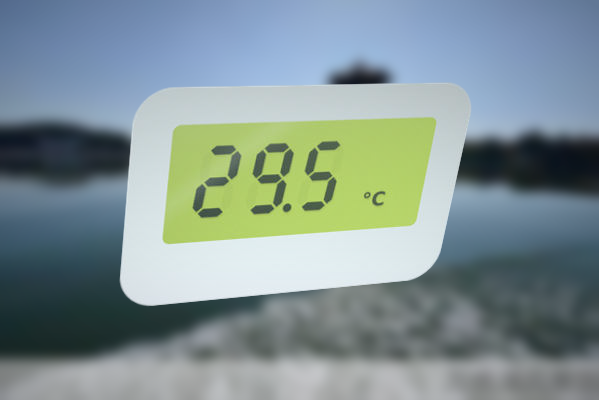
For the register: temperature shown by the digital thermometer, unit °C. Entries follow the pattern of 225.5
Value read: 29.5
